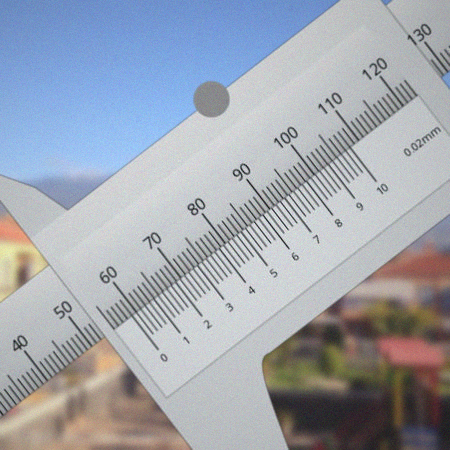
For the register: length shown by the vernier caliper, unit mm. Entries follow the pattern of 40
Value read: 59.0
